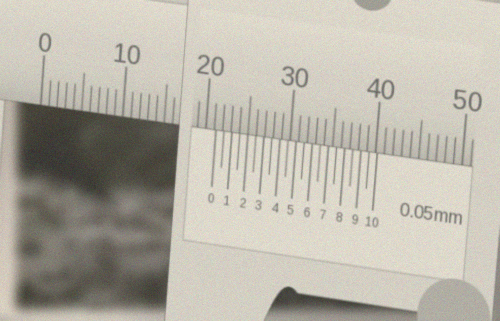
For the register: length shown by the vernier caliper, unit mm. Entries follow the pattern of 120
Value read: 21.2
